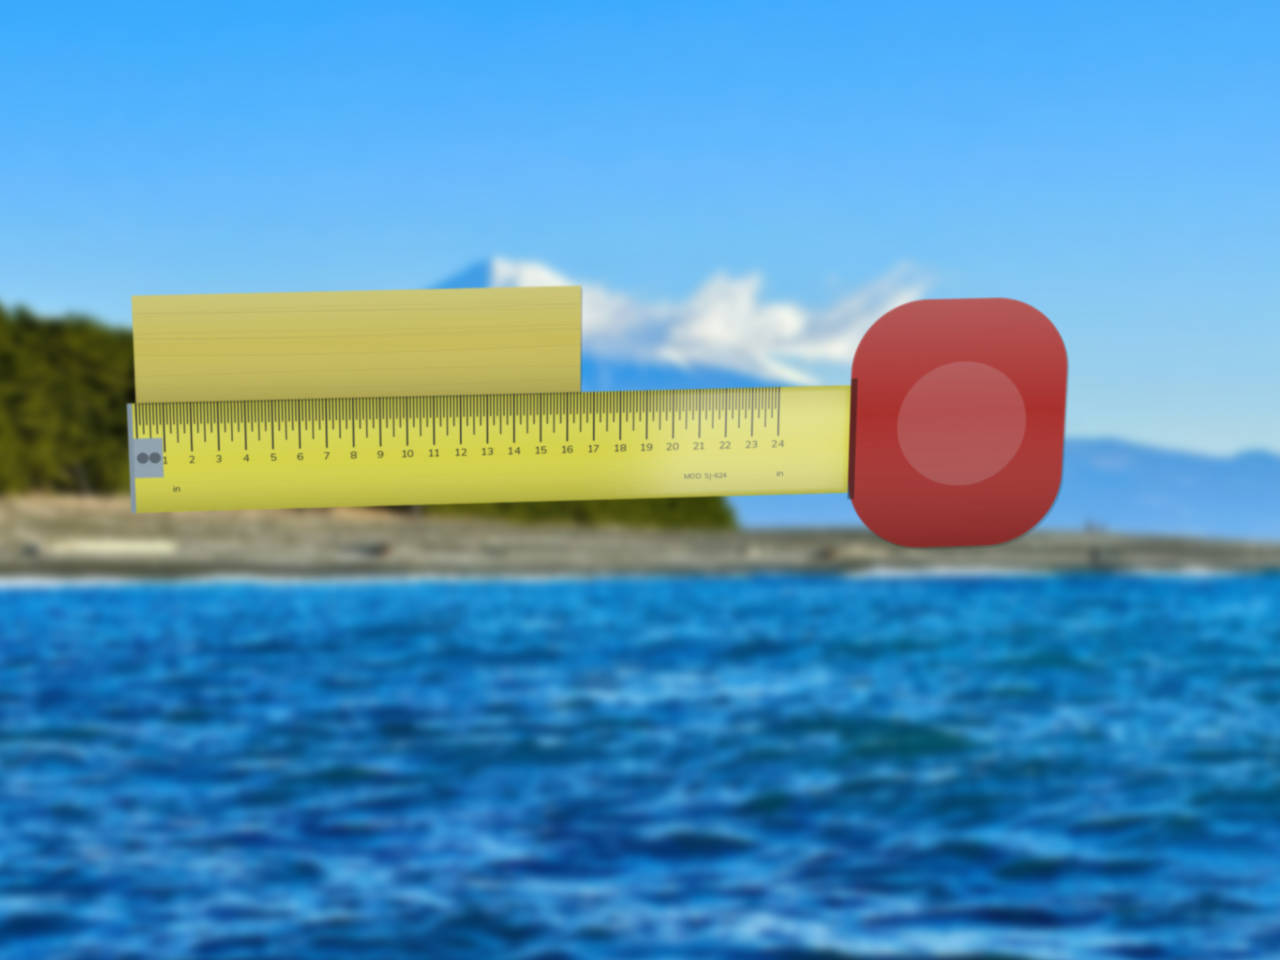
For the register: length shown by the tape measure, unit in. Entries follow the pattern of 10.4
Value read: 16.5
